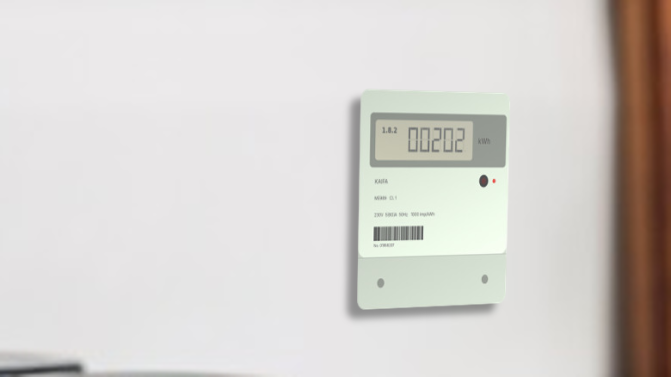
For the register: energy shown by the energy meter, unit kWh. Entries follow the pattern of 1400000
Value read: 202
